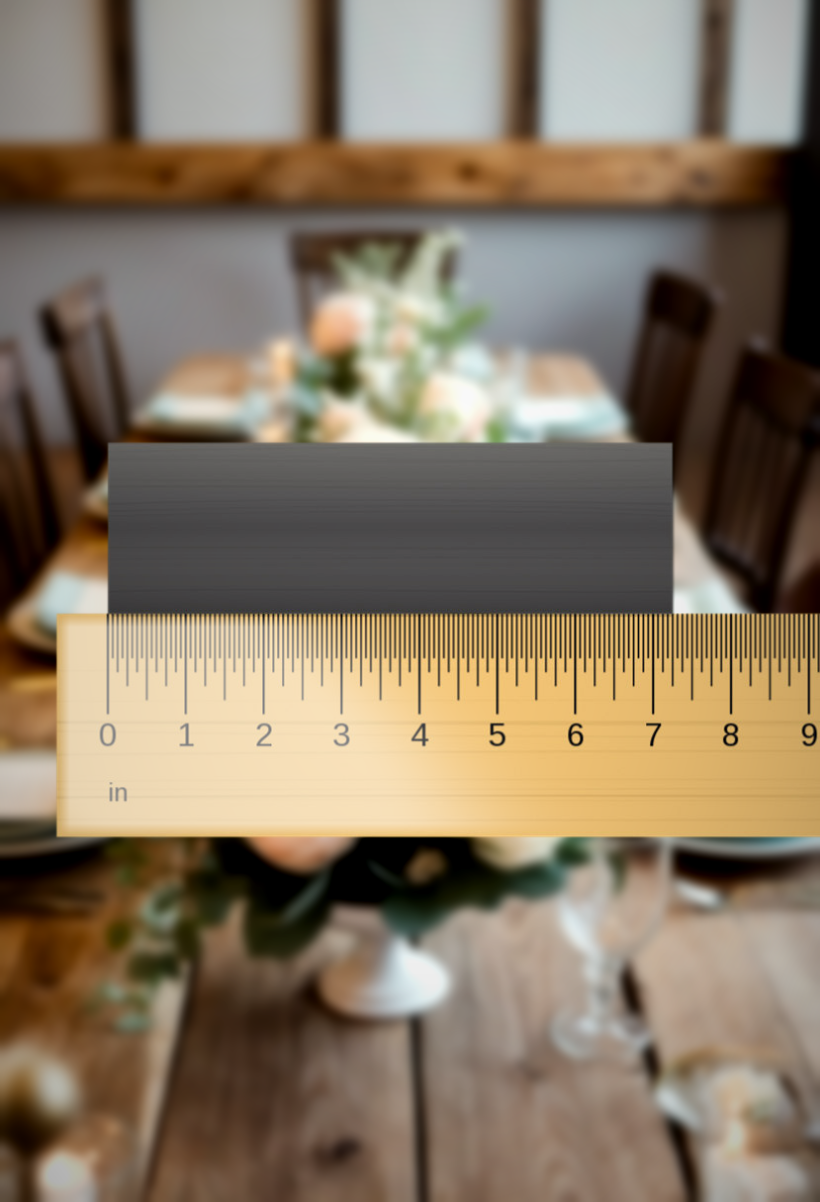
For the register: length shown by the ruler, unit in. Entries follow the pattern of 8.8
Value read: 7.25
